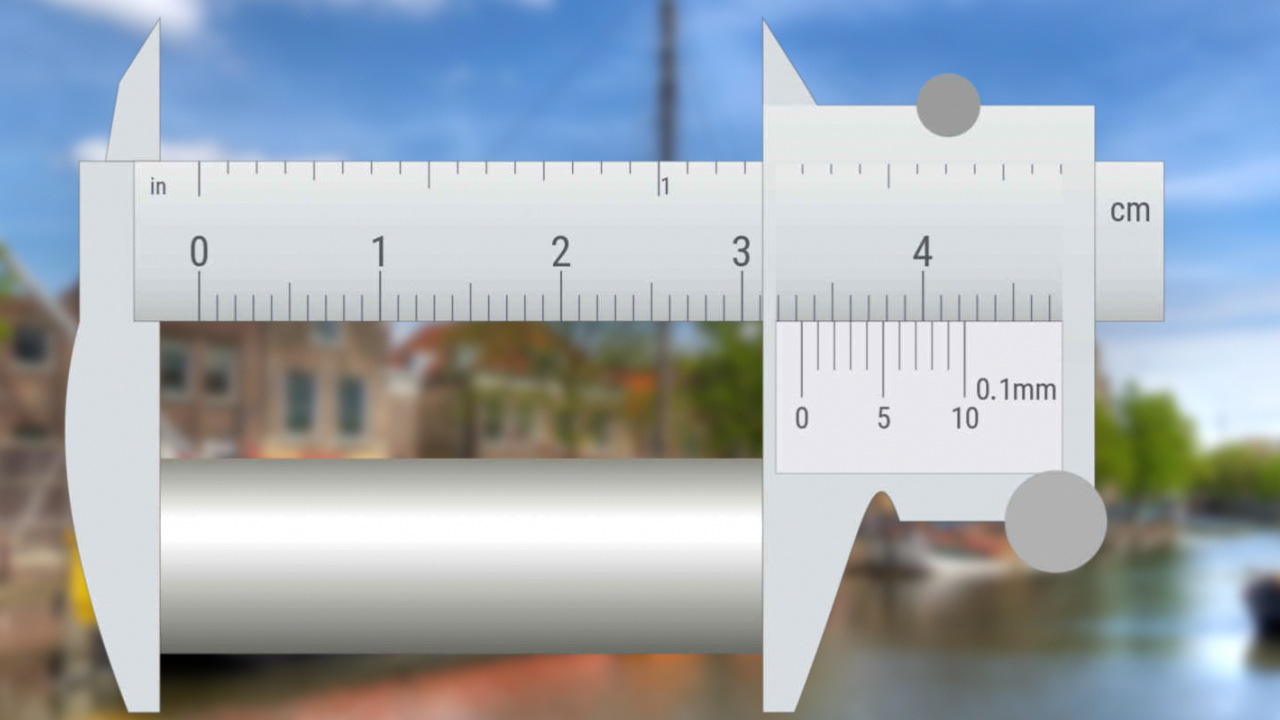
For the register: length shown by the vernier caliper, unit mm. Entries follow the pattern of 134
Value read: 33.3
